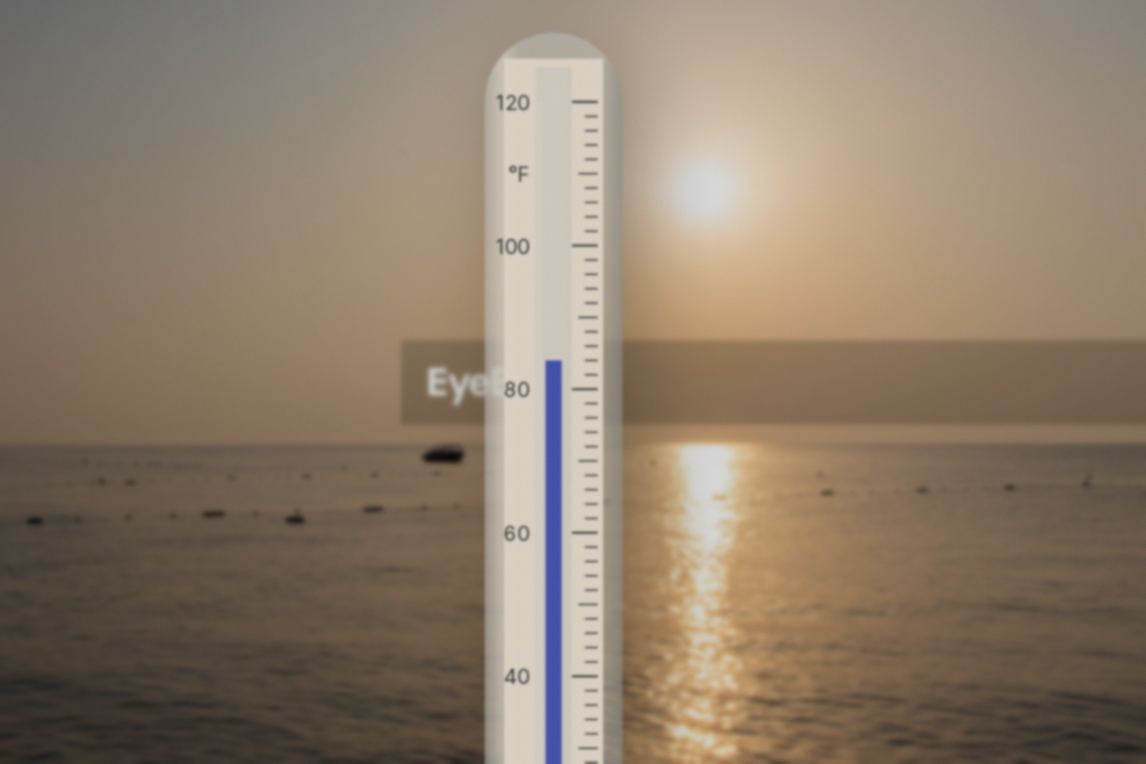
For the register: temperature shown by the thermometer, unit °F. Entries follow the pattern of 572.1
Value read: 84
